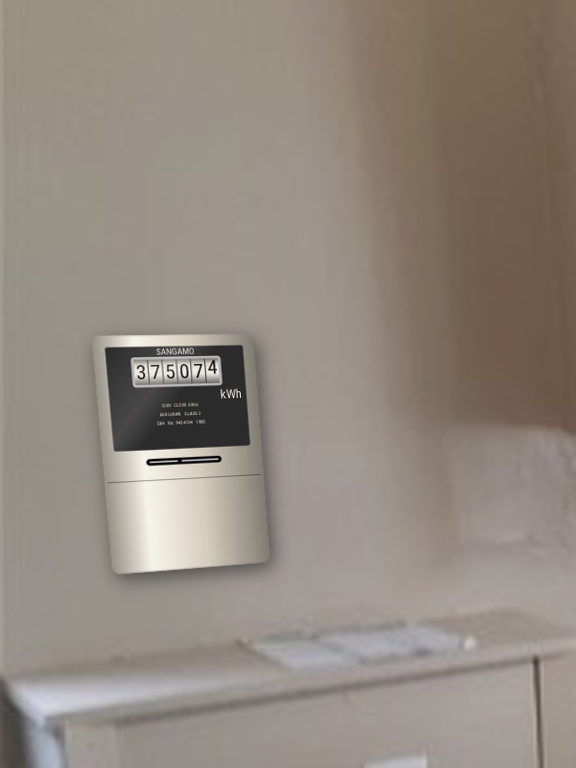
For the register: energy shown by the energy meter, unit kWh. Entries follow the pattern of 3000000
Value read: 375074
